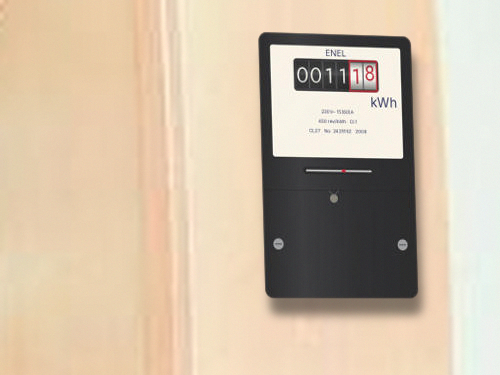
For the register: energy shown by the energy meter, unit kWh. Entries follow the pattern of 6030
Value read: 11.18
